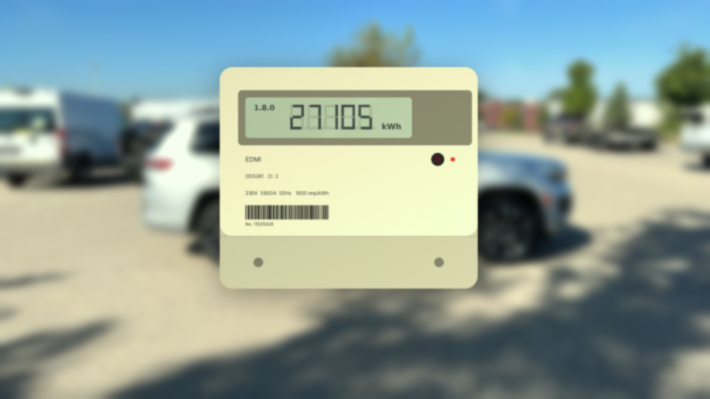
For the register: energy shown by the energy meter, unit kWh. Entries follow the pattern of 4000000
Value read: 27105
